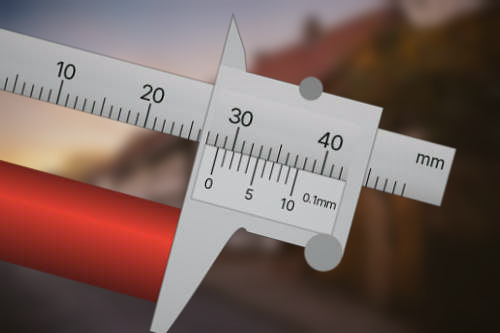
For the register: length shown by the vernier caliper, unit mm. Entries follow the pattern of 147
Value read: 28.4
